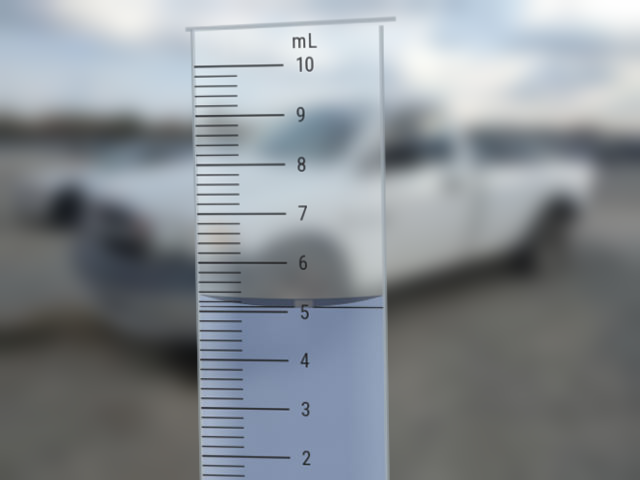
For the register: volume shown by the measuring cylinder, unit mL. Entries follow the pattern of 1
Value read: 5.1
